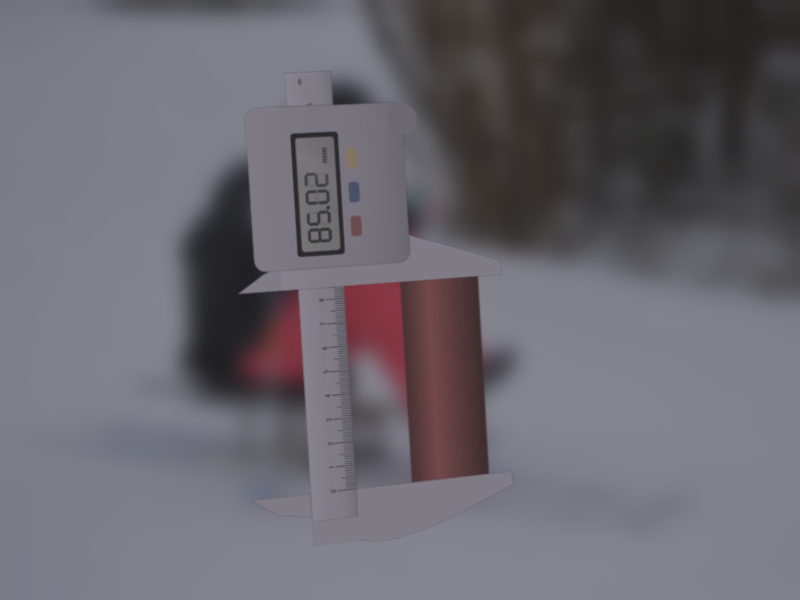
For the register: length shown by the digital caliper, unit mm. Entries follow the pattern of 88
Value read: 85.02
